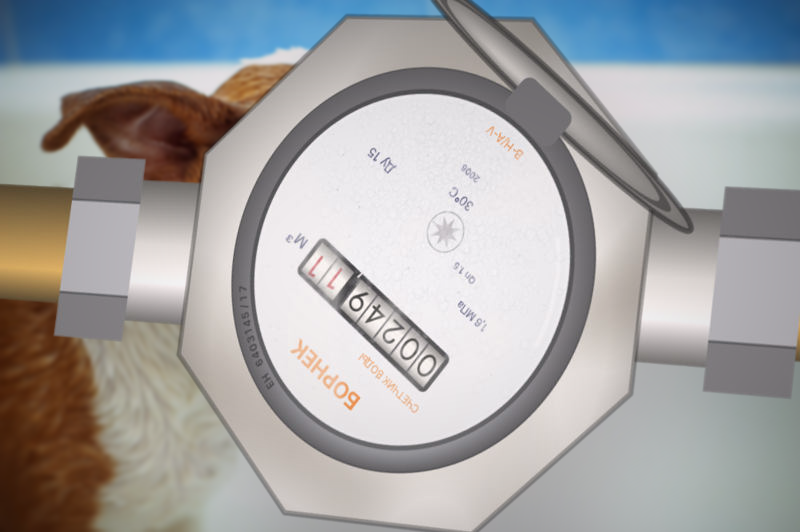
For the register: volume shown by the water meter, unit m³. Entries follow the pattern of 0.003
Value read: 249.11
